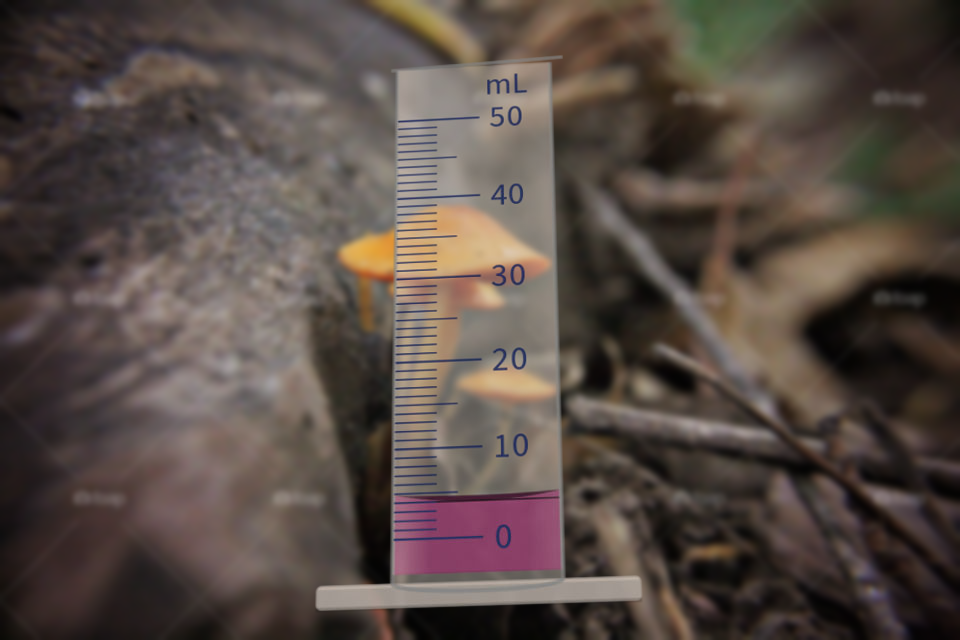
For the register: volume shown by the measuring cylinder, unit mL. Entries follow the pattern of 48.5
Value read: 4
